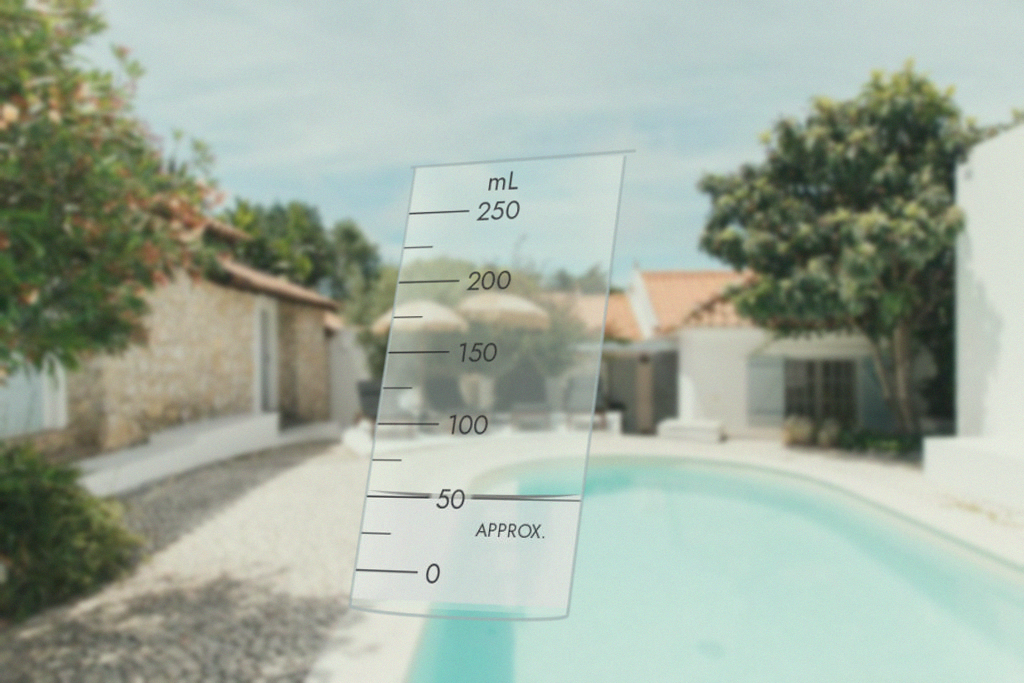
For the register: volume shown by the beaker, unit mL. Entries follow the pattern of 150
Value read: 50
